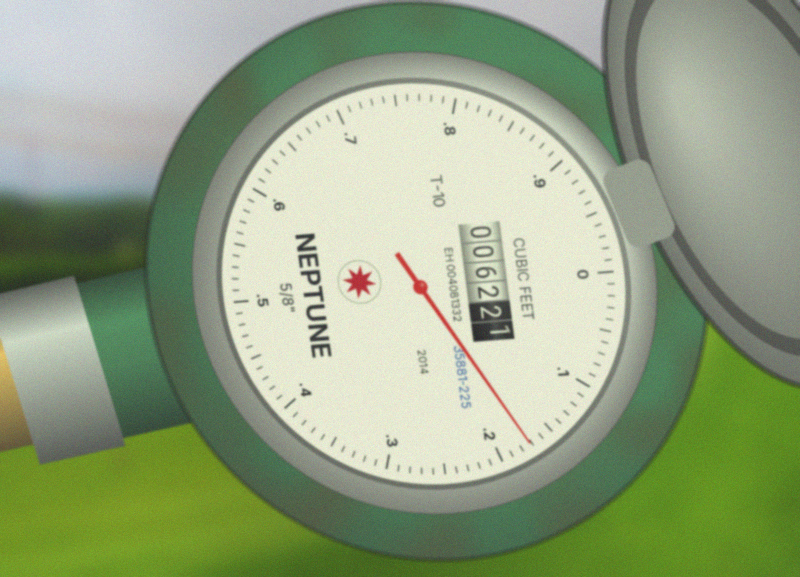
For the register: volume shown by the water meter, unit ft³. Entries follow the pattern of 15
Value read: 6221.17
